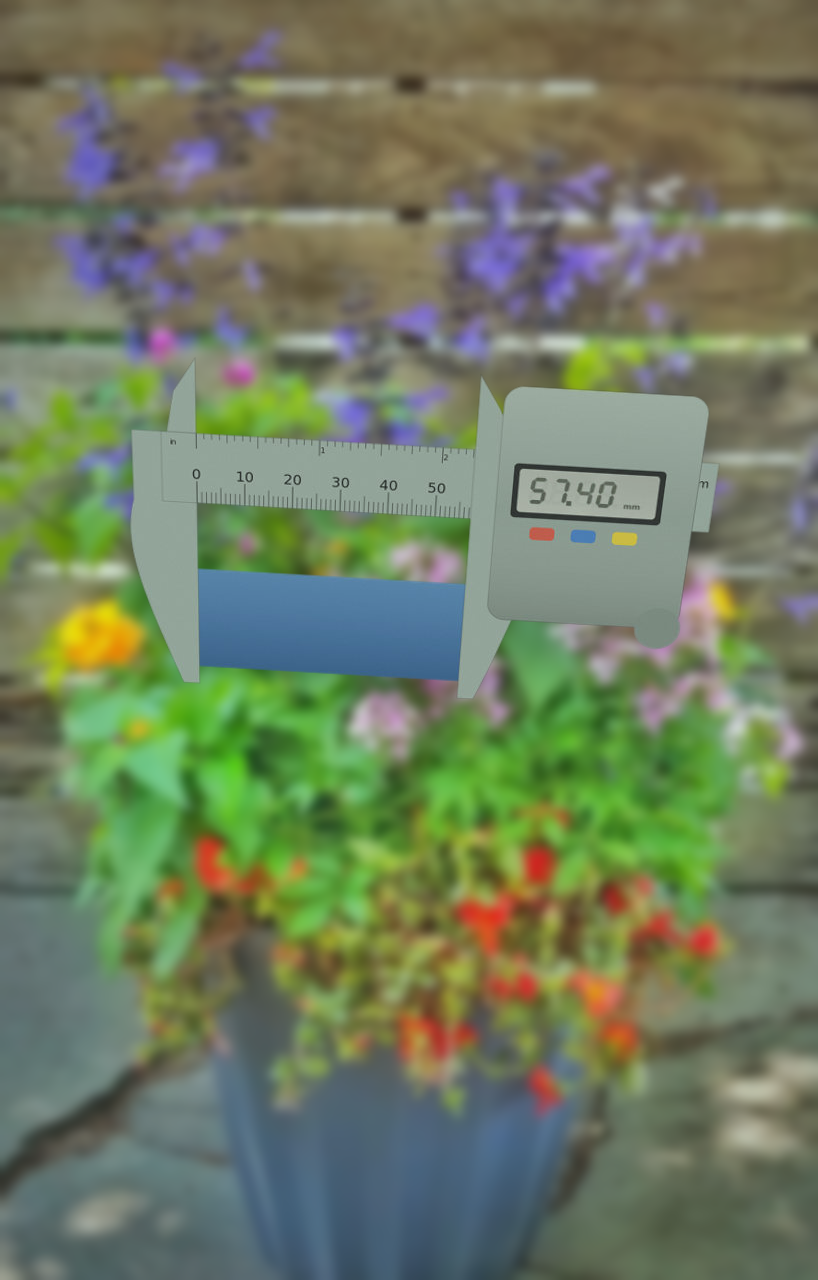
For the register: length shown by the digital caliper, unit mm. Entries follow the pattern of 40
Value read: 57.40
